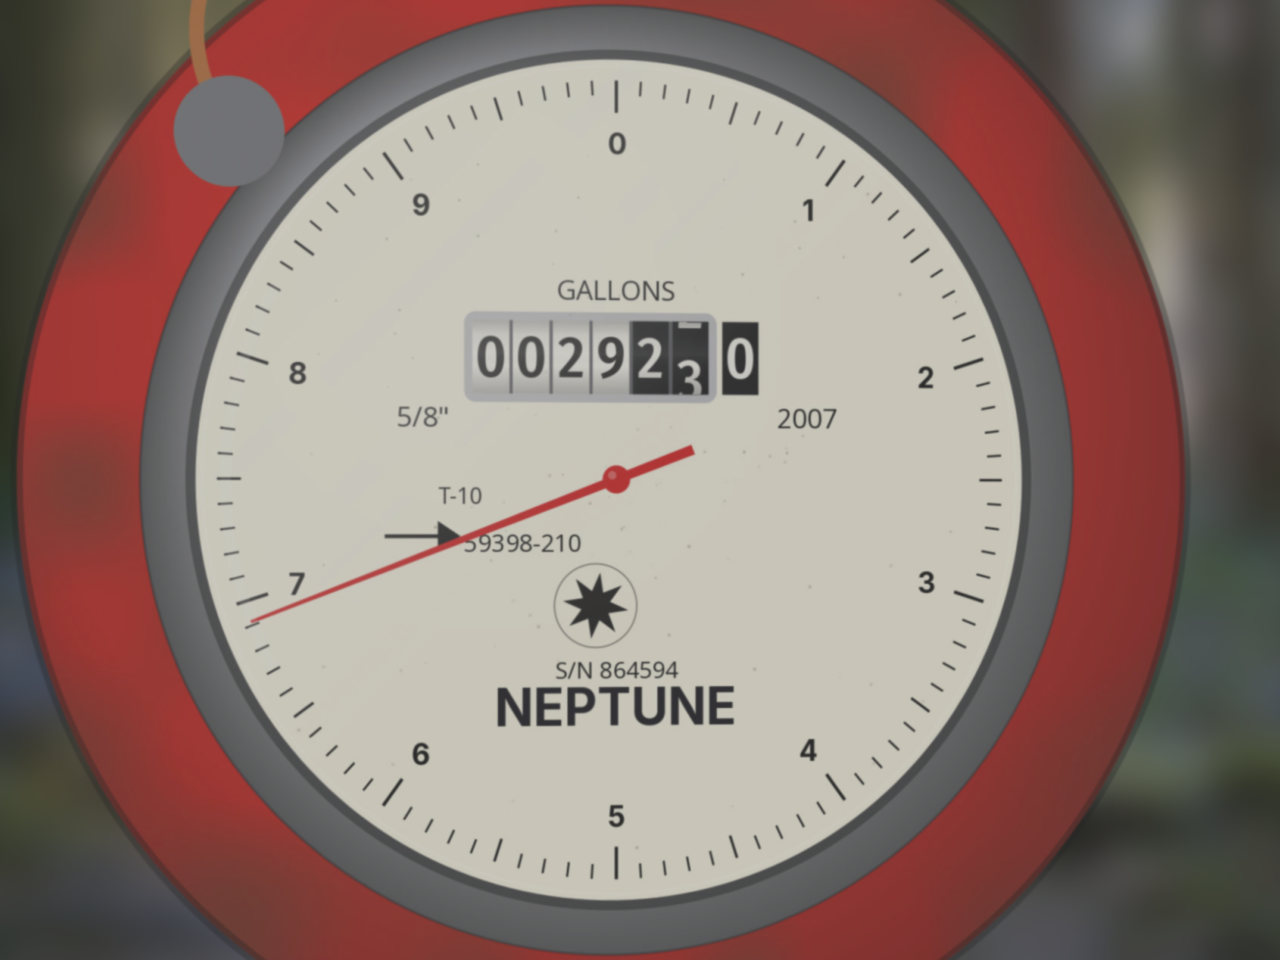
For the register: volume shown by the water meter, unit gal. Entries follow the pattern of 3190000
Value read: 29226.9
